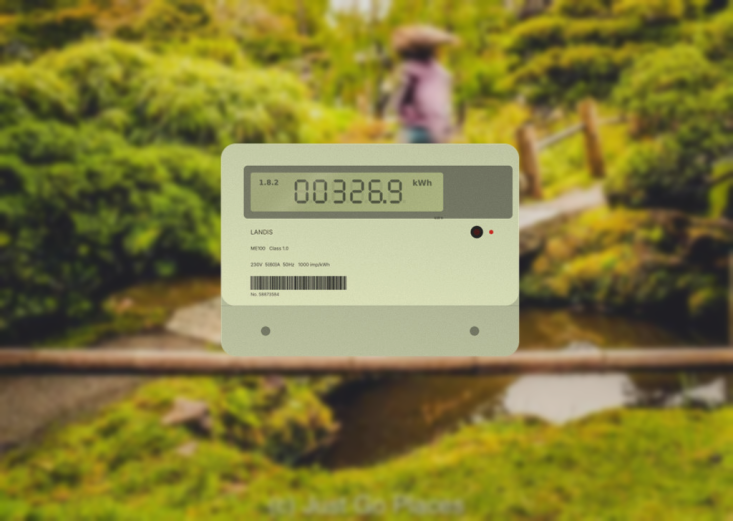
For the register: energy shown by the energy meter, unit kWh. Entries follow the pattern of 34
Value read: 326.9
